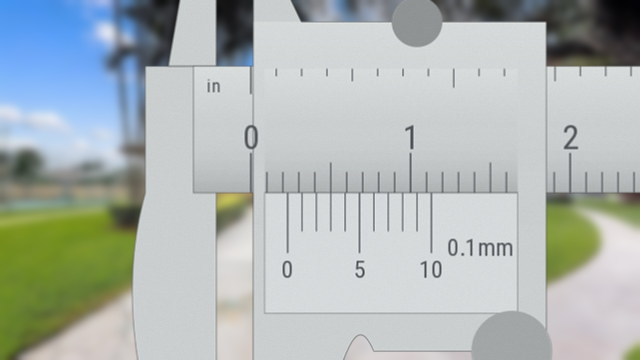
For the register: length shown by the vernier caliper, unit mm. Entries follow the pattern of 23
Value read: 2.3
